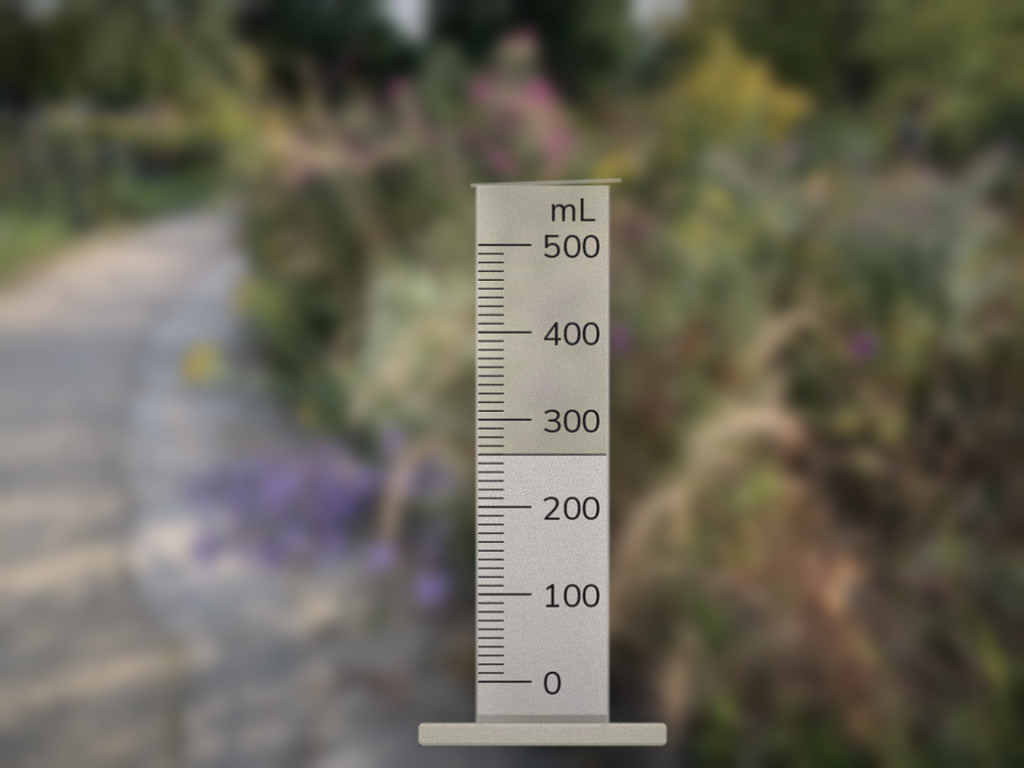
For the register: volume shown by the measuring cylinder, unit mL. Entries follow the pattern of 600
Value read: 260
